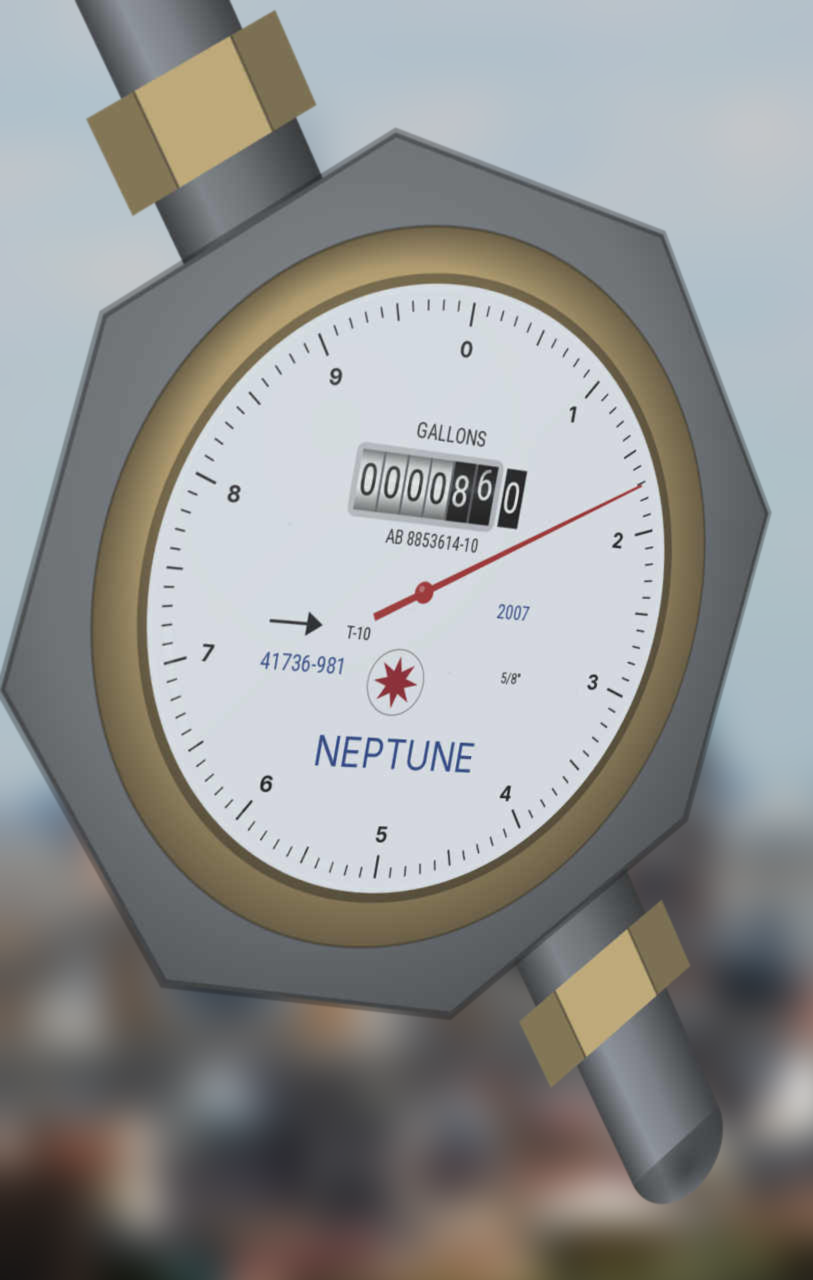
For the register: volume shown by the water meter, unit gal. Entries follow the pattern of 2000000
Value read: 861.7
